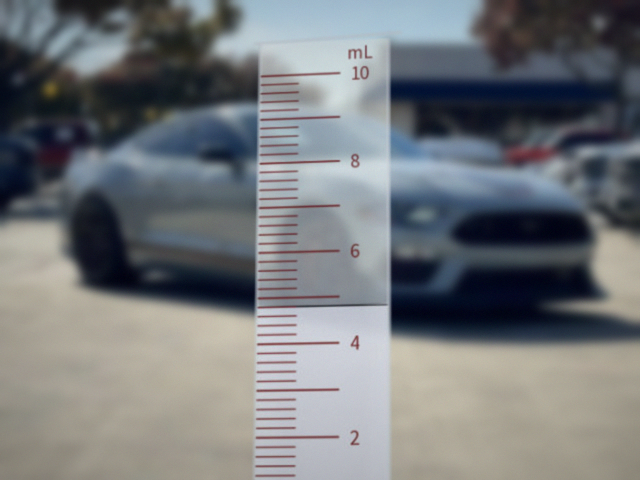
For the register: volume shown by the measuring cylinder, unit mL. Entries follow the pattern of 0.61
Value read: 4.8
